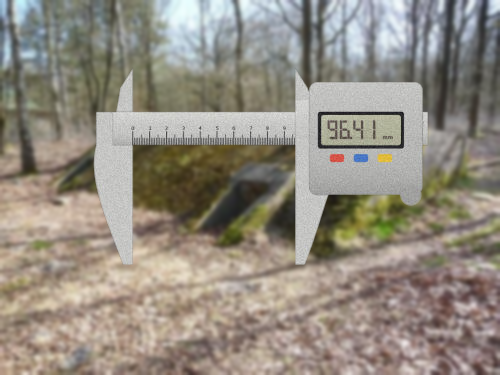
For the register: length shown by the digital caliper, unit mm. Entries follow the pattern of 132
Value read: 96.41
